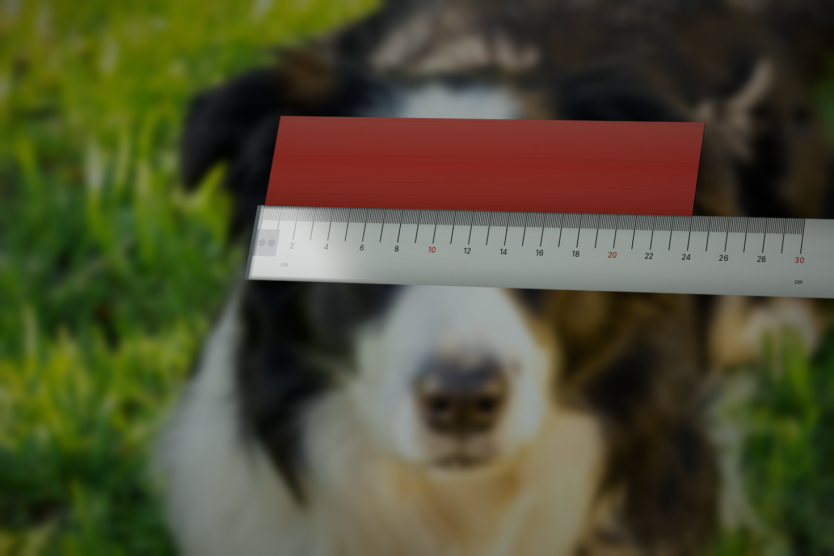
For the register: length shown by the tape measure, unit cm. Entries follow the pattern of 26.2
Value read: 24
